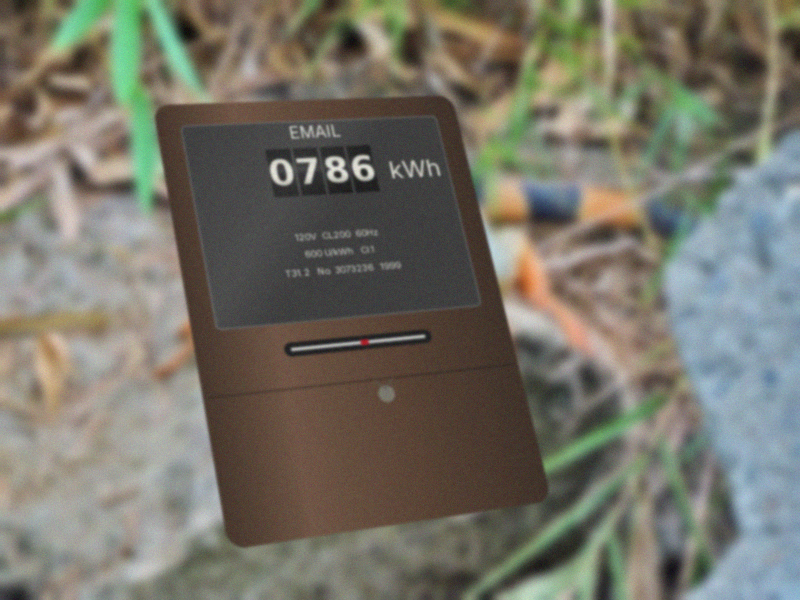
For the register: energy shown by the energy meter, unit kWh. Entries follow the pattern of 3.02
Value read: 786
